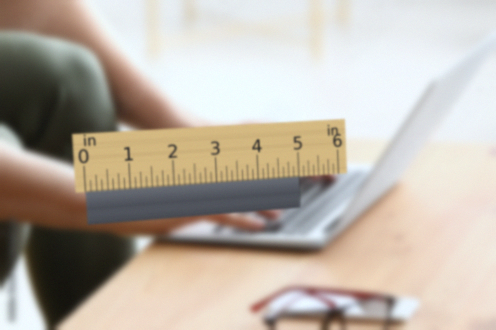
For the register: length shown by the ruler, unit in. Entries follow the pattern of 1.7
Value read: 5
